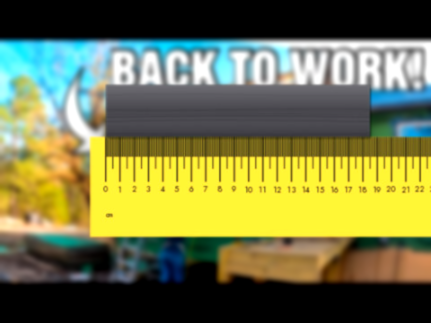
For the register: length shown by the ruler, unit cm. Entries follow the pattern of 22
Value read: 18.5
